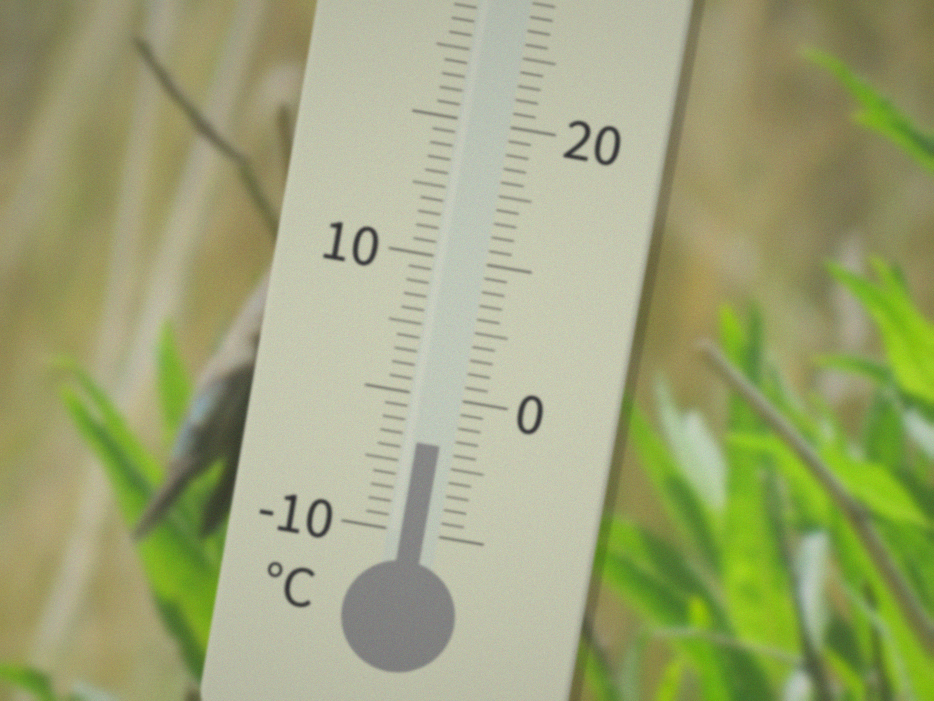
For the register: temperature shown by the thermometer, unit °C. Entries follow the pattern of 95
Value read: -3.5
